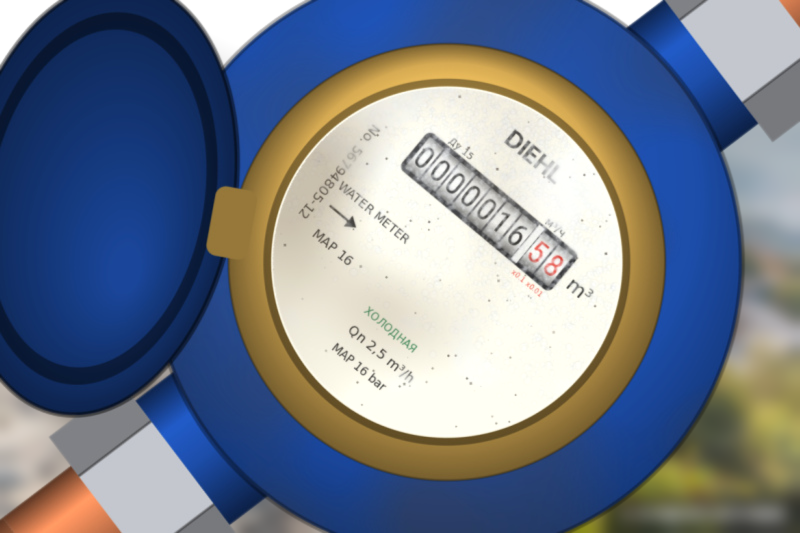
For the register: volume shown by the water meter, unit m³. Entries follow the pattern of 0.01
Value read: 16.58
